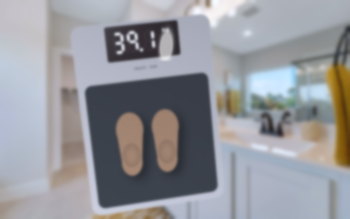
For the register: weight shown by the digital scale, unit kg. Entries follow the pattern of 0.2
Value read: 39.1
